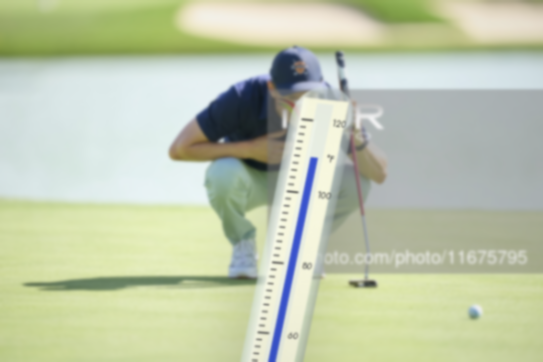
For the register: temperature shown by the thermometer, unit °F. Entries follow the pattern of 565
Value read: 110
